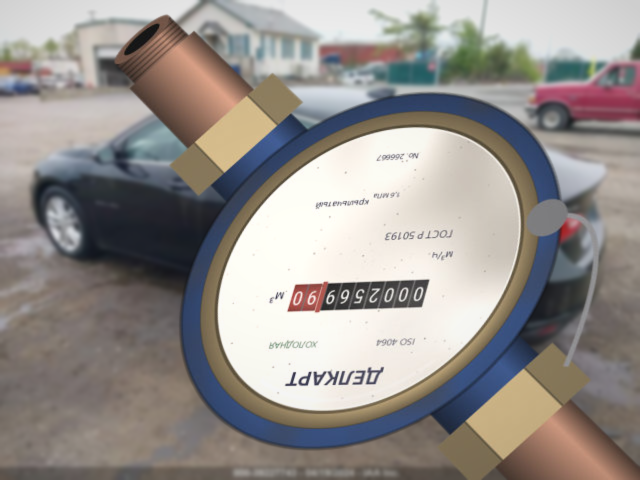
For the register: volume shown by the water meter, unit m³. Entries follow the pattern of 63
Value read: 2569.90
